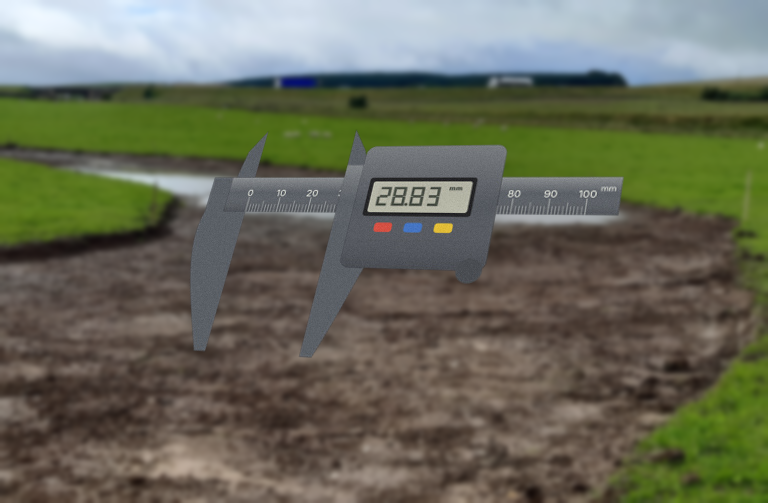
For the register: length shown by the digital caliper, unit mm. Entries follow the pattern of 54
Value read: 28.83
